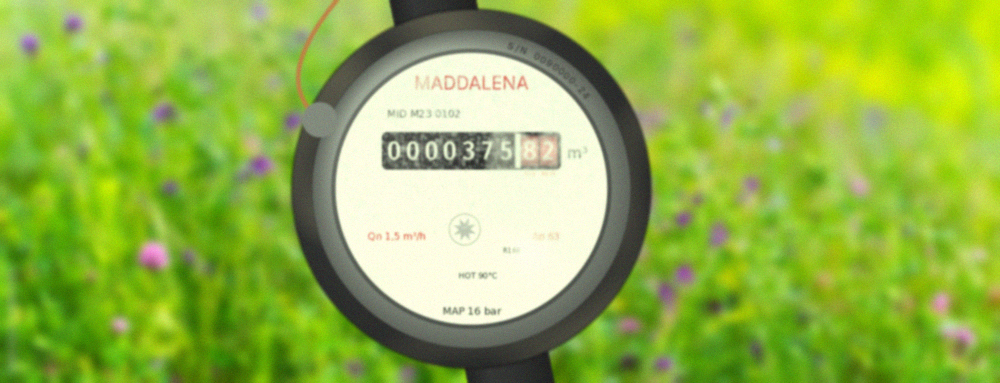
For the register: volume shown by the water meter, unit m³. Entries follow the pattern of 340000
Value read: 375.82
